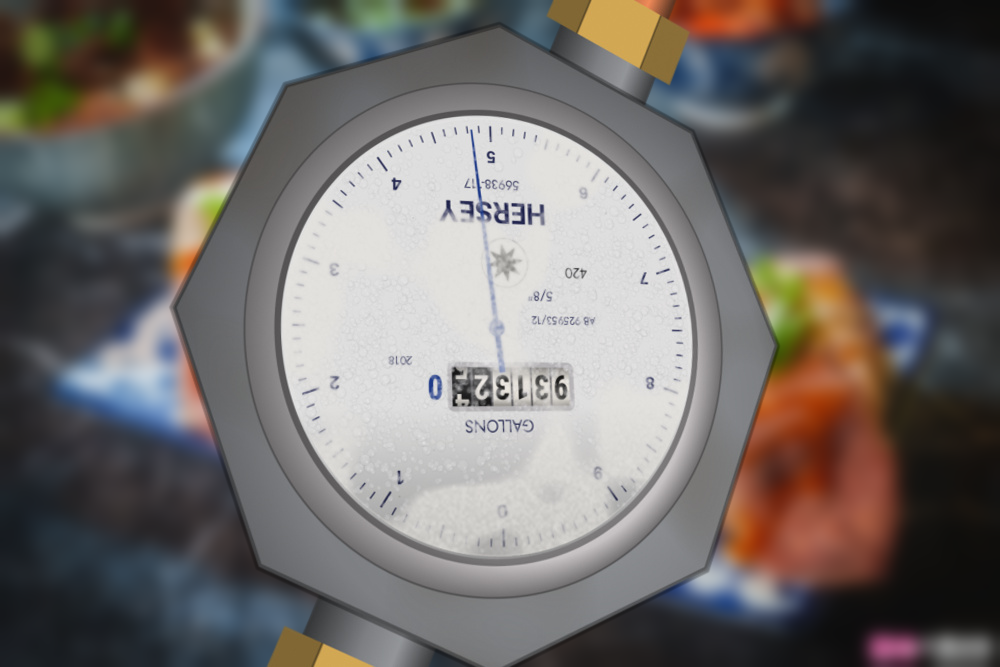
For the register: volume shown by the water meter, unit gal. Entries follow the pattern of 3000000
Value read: 9313244.8
